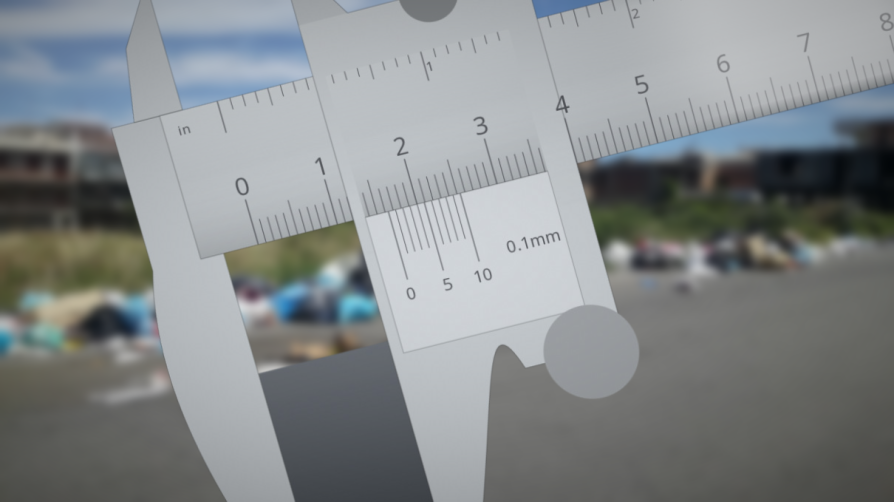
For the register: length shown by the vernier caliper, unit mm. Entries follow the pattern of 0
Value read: 16.4
